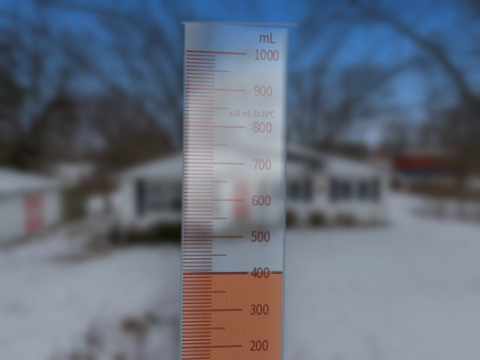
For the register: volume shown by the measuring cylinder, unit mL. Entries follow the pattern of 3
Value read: 400
